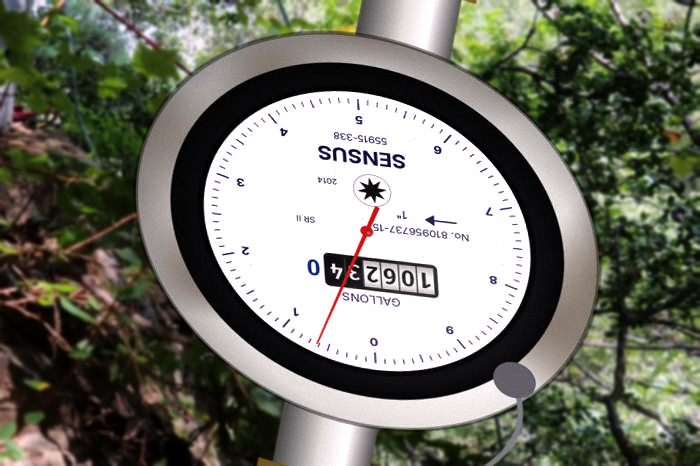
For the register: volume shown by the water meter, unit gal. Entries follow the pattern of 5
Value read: 1062340.6
